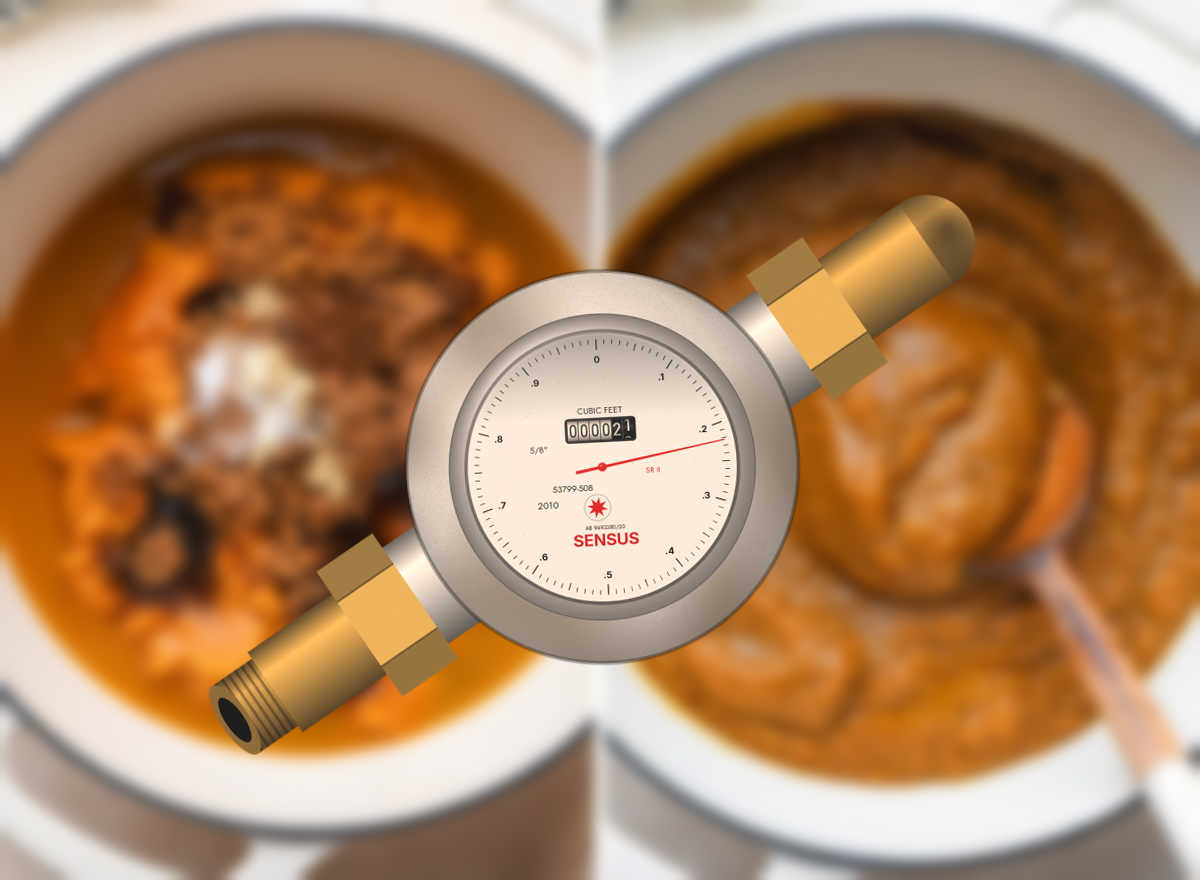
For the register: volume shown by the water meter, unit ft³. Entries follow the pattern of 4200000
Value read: 21.22
